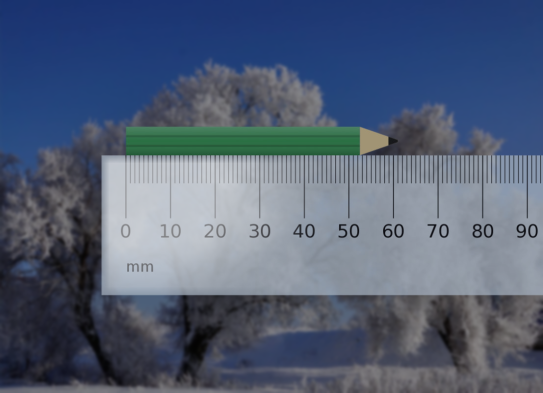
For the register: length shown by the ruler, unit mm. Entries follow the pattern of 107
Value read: 61
